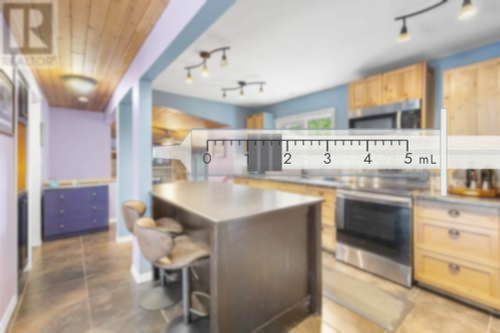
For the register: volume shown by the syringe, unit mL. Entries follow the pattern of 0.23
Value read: 1
